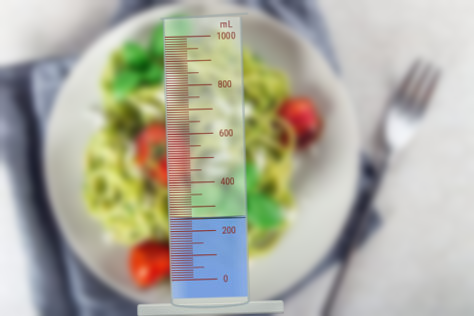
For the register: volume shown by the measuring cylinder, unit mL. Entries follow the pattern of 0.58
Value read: 250
